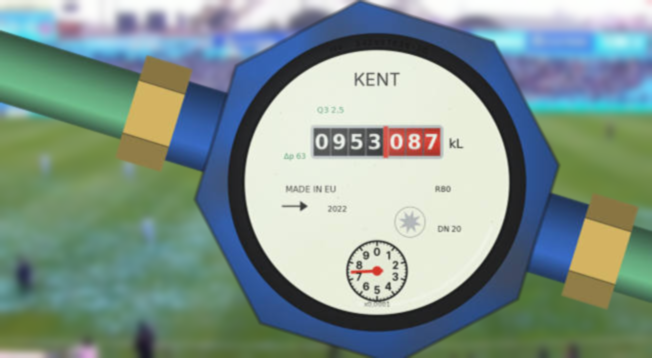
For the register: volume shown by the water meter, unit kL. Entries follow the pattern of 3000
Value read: 953.0877
